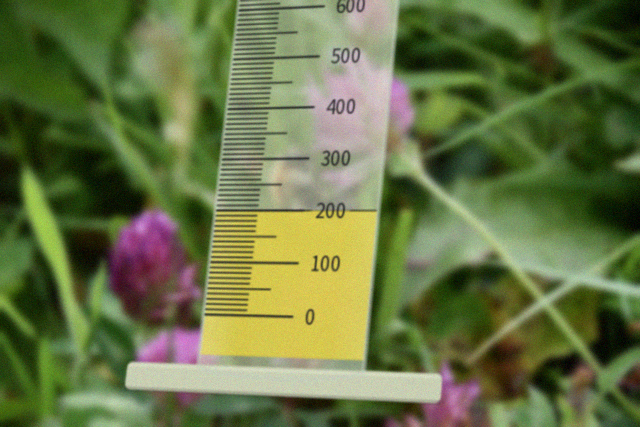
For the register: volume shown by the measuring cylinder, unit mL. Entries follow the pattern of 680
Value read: 200
